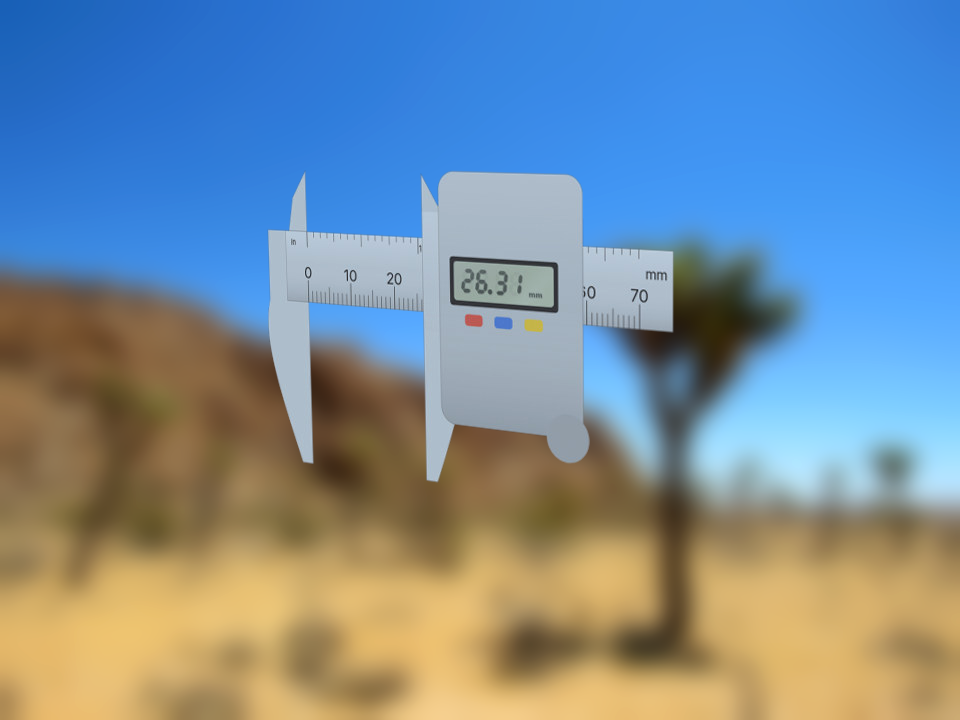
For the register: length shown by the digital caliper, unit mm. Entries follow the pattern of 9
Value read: 26.31
